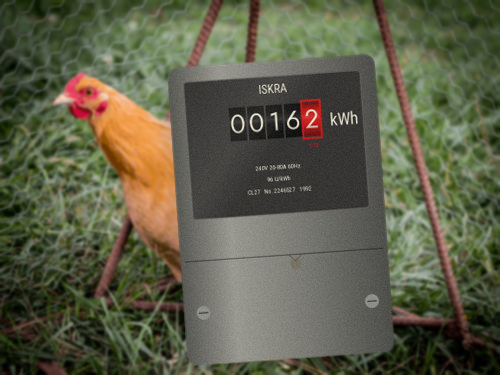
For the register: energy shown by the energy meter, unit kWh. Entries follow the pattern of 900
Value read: 16.2
